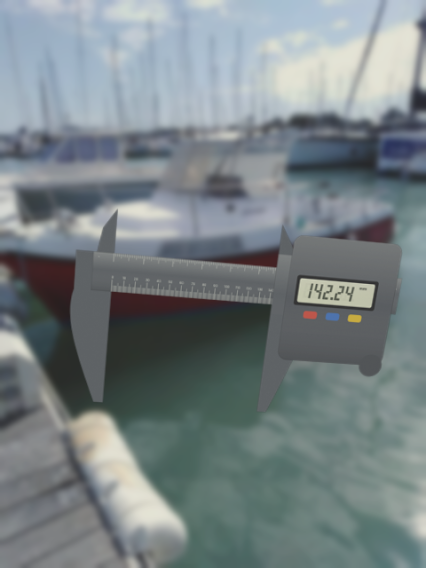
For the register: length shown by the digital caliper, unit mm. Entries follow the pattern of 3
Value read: 142.24
